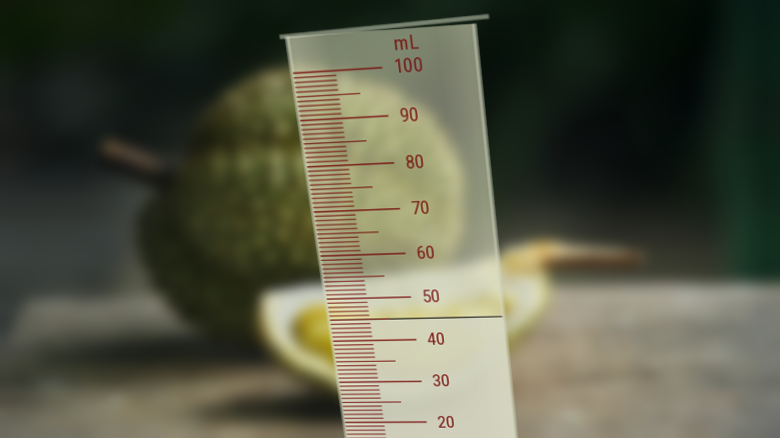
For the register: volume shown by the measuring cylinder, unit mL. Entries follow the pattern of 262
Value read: 45
